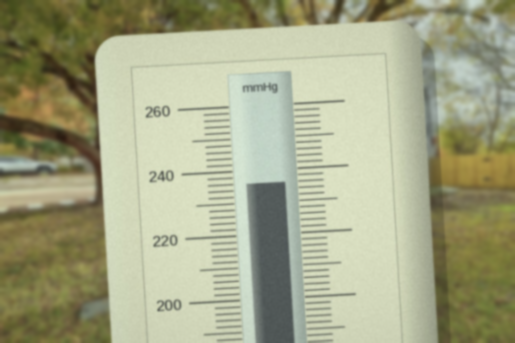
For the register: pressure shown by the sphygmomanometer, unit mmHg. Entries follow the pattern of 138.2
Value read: 236
